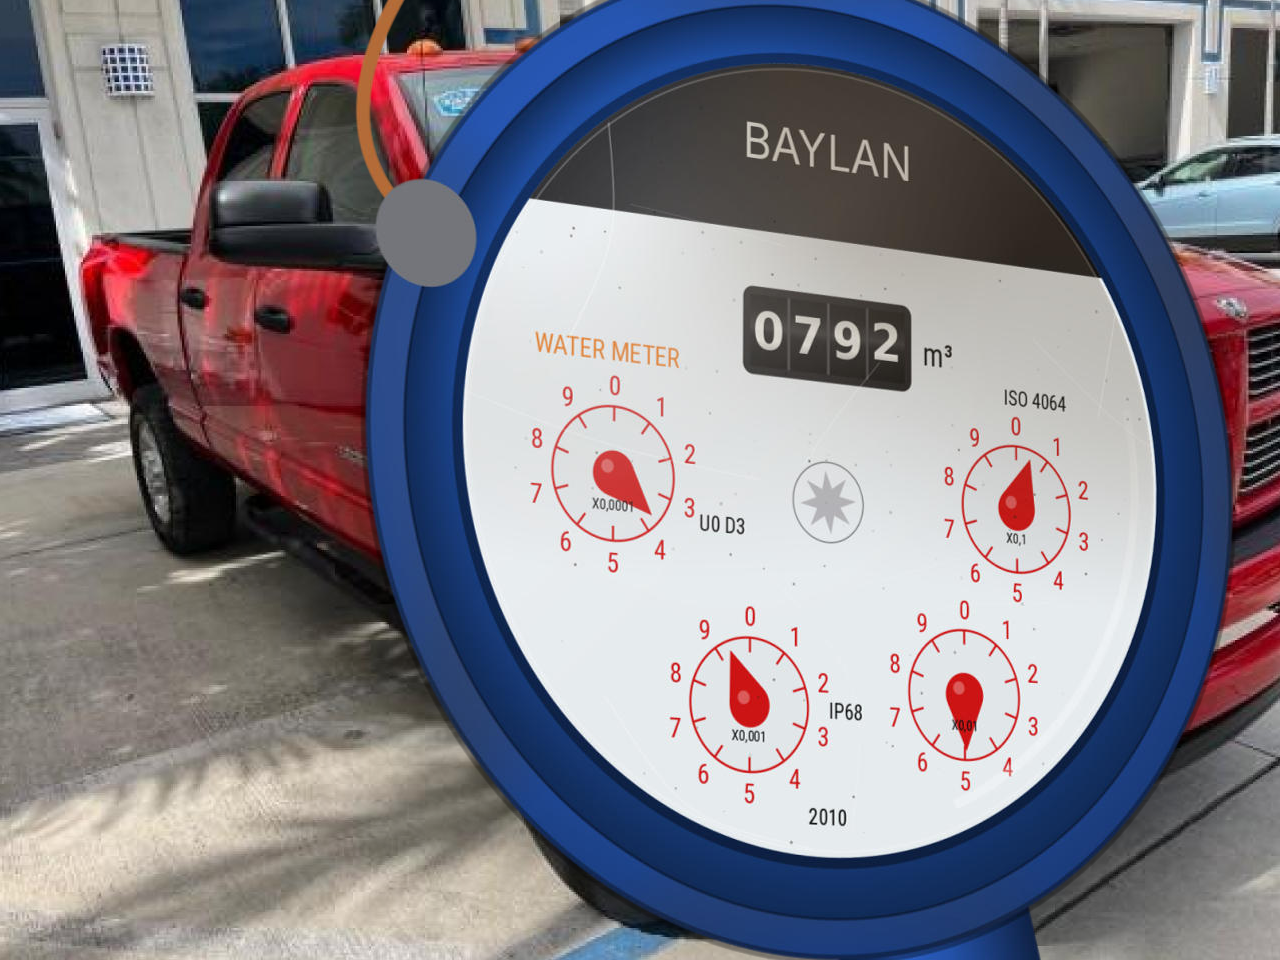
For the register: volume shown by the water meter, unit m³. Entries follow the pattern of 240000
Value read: 792.0493
